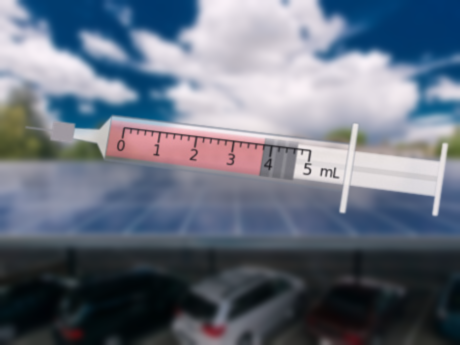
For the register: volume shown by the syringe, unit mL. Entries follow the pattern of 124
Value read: 3.8
